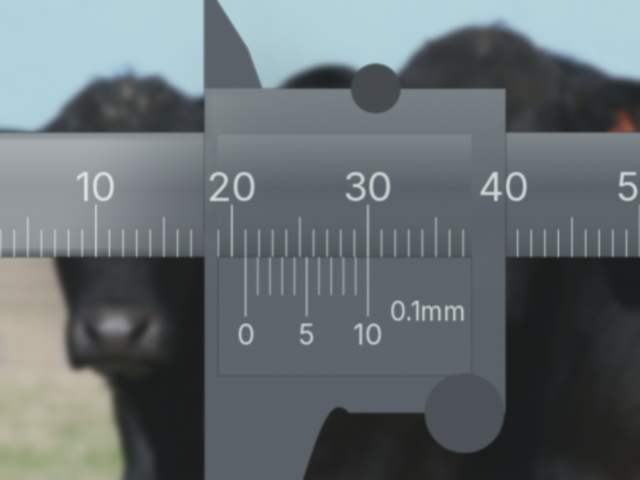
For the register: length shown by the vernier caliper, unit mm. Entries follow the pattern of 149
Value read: 21.0
